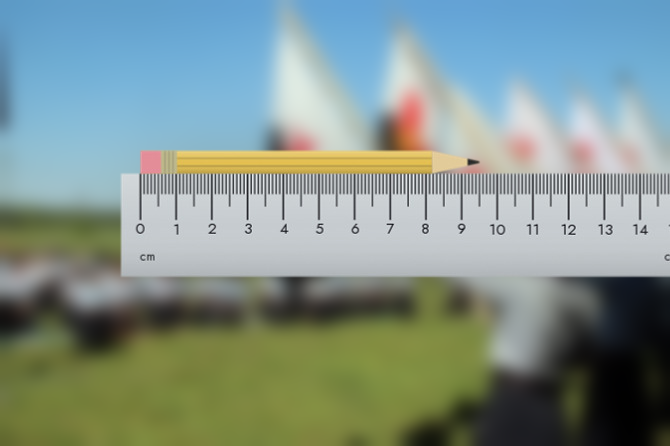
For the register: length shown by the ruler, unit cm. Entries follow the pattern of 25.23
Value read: 9.5
